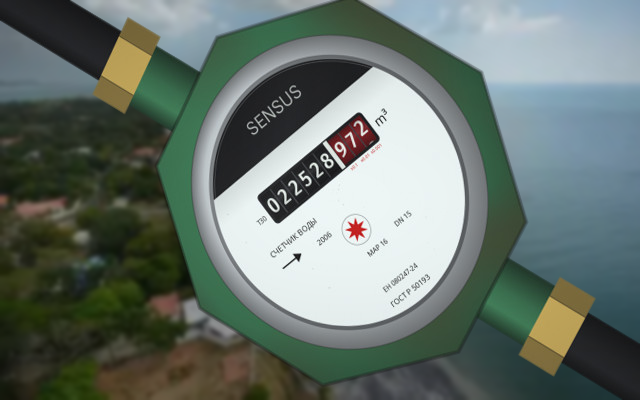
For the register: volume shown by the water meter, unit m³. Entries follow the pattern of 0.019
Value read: 22528.972
